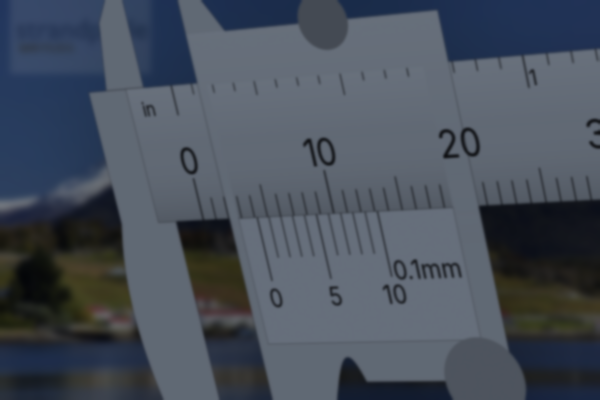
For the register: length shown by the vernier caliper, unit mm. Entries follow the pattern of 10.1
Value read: 4.2
